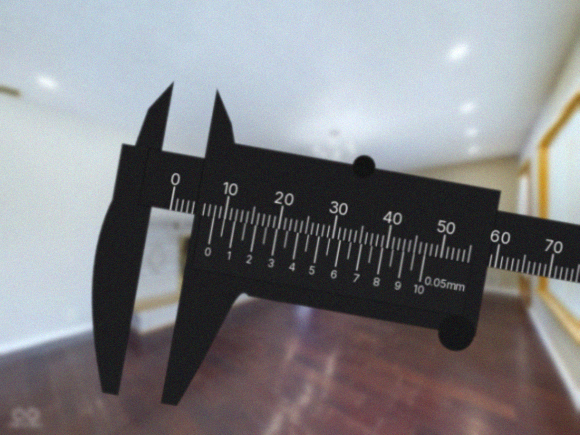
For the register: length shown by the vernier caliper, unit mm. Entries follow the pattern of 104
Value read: 8.0
